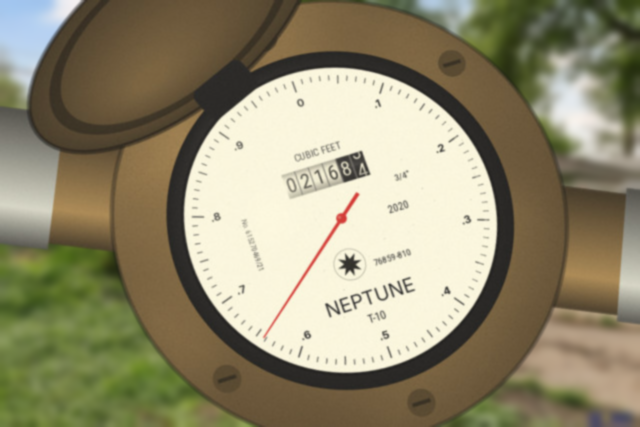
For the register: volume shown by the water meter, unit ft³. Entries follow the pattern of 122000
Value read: 21683.64
